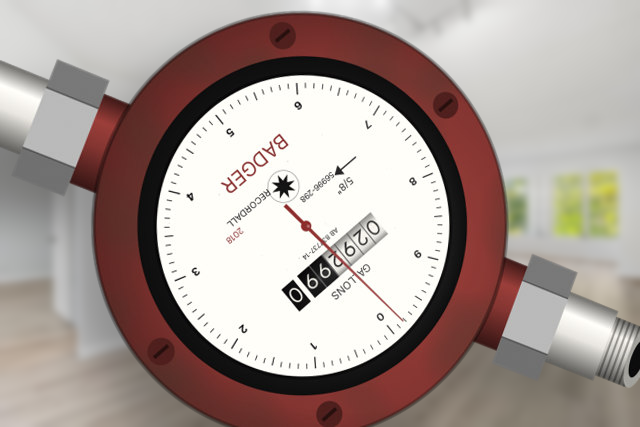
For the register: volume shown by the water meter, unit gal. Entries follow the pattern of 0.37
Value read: 292989.8
